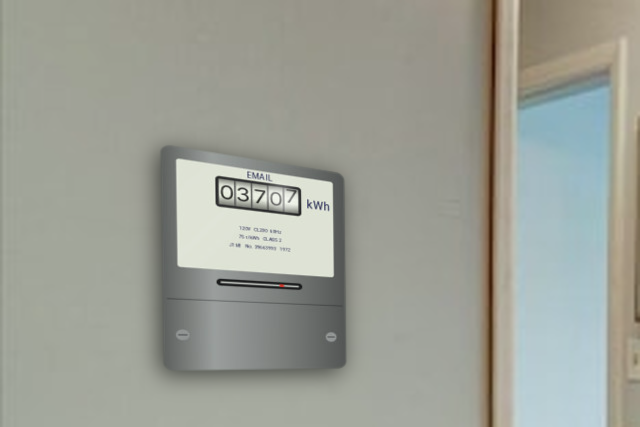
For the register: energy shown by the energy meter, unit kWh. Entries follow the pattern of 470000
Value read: 3707
